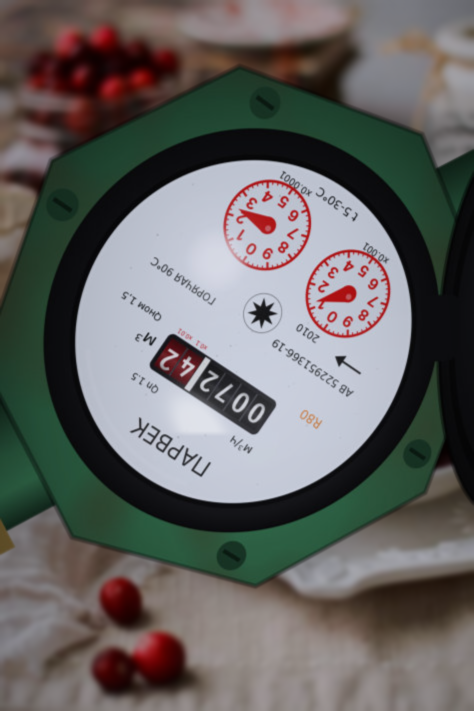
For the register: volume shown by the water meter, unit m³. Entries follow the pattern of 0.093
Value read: 72.4212
